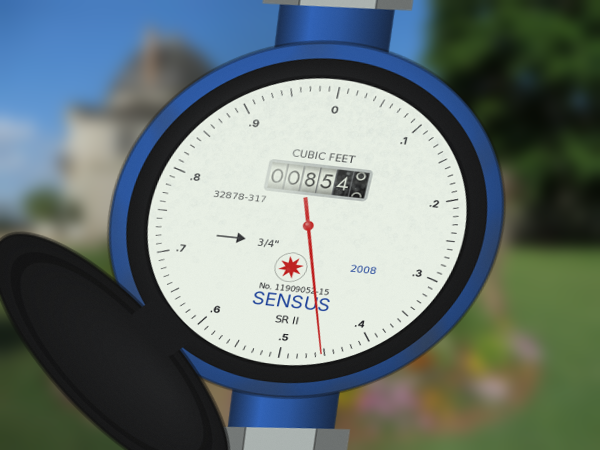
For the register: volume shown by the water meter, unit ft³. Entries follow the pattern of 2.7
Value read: 8548.45
